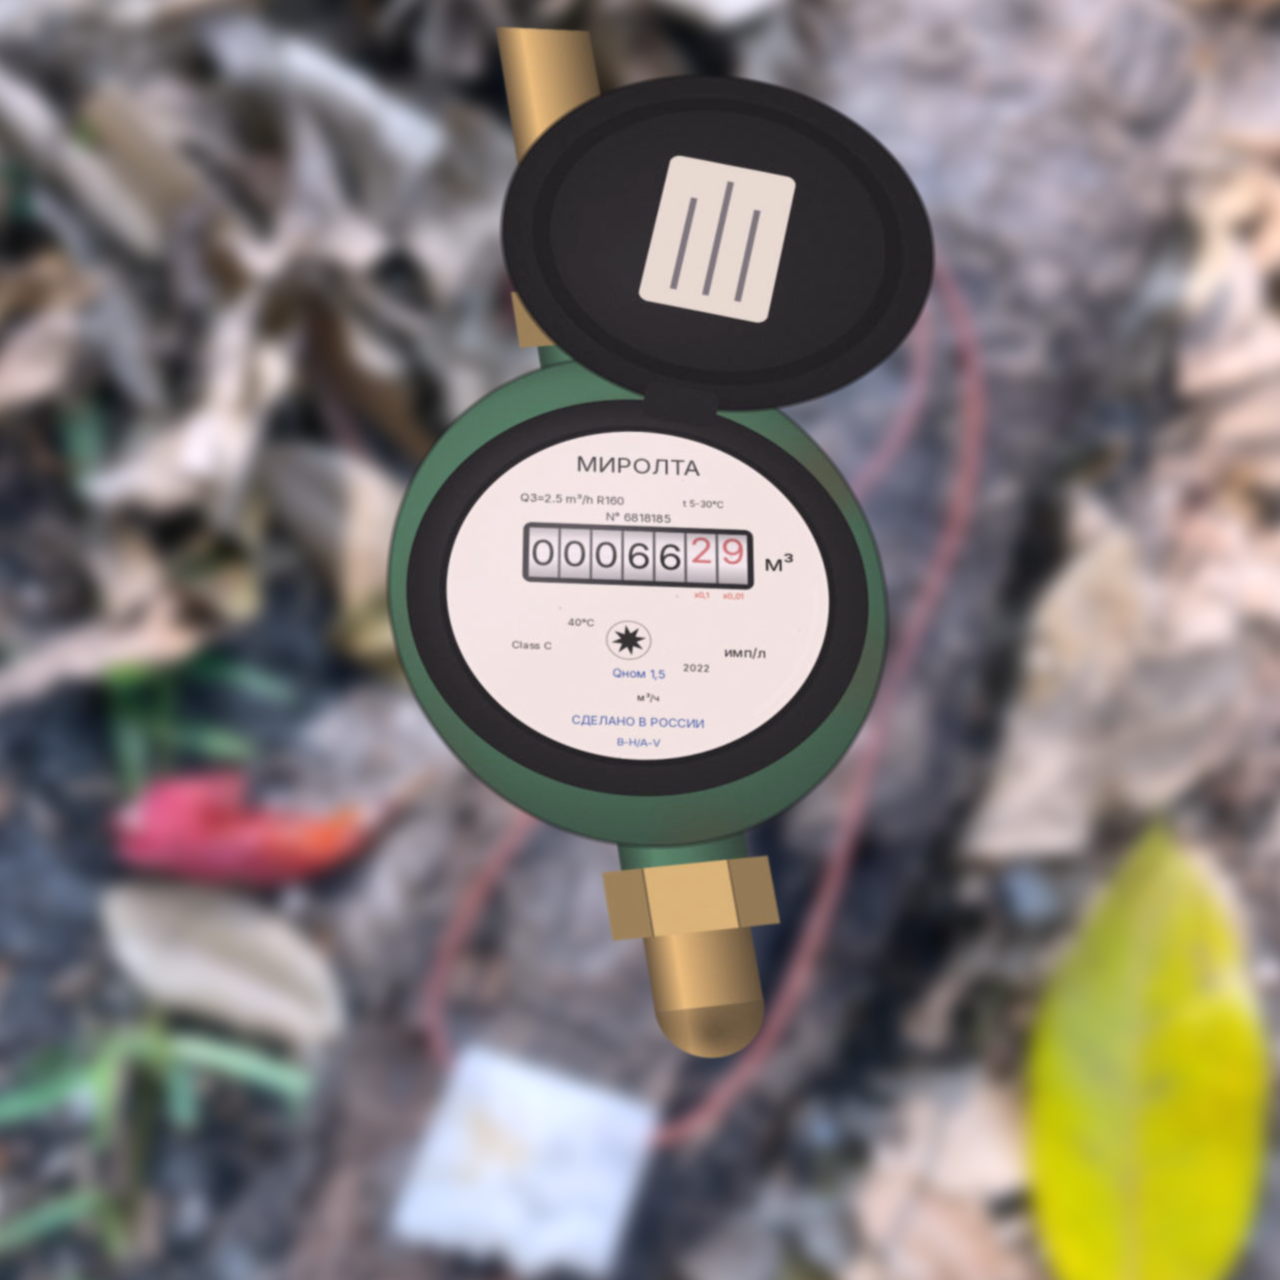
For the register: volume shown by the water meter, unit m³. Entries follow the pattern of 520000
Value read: 66.29
